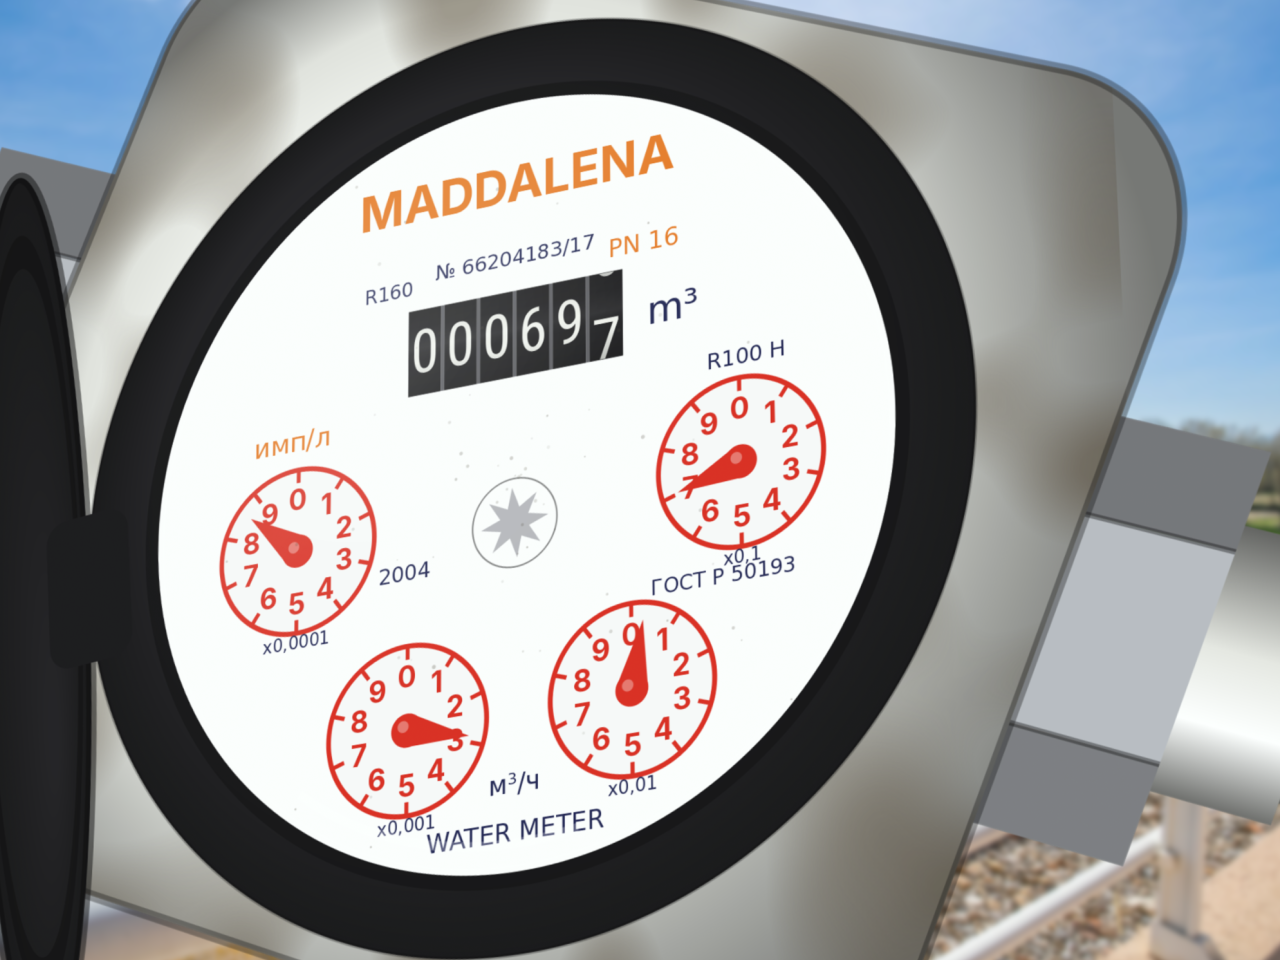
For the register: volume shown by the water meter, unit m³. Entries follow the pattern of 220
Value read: 696.7028
